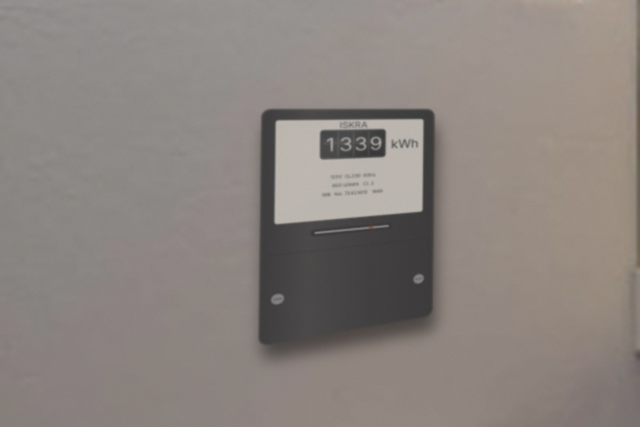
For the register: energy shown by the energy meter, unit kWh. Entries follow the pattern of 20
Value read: 1339
